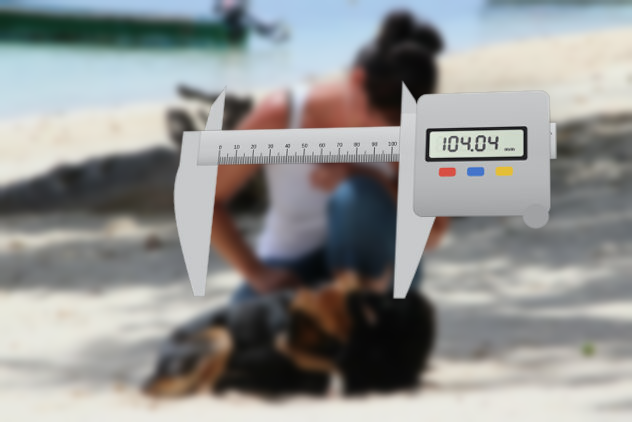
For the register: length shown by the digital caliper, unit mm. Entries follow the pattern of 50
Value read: 104.04
